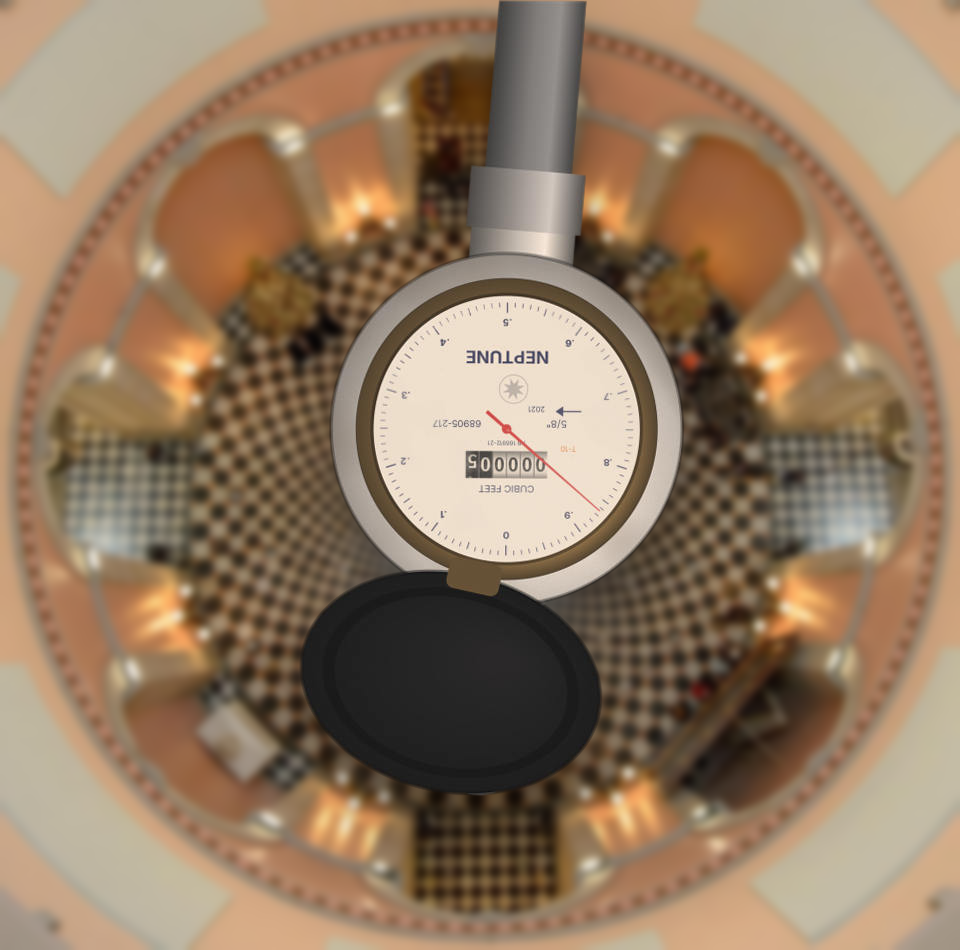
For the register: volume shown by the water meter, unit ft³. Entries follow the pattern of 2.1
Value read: 4.86
